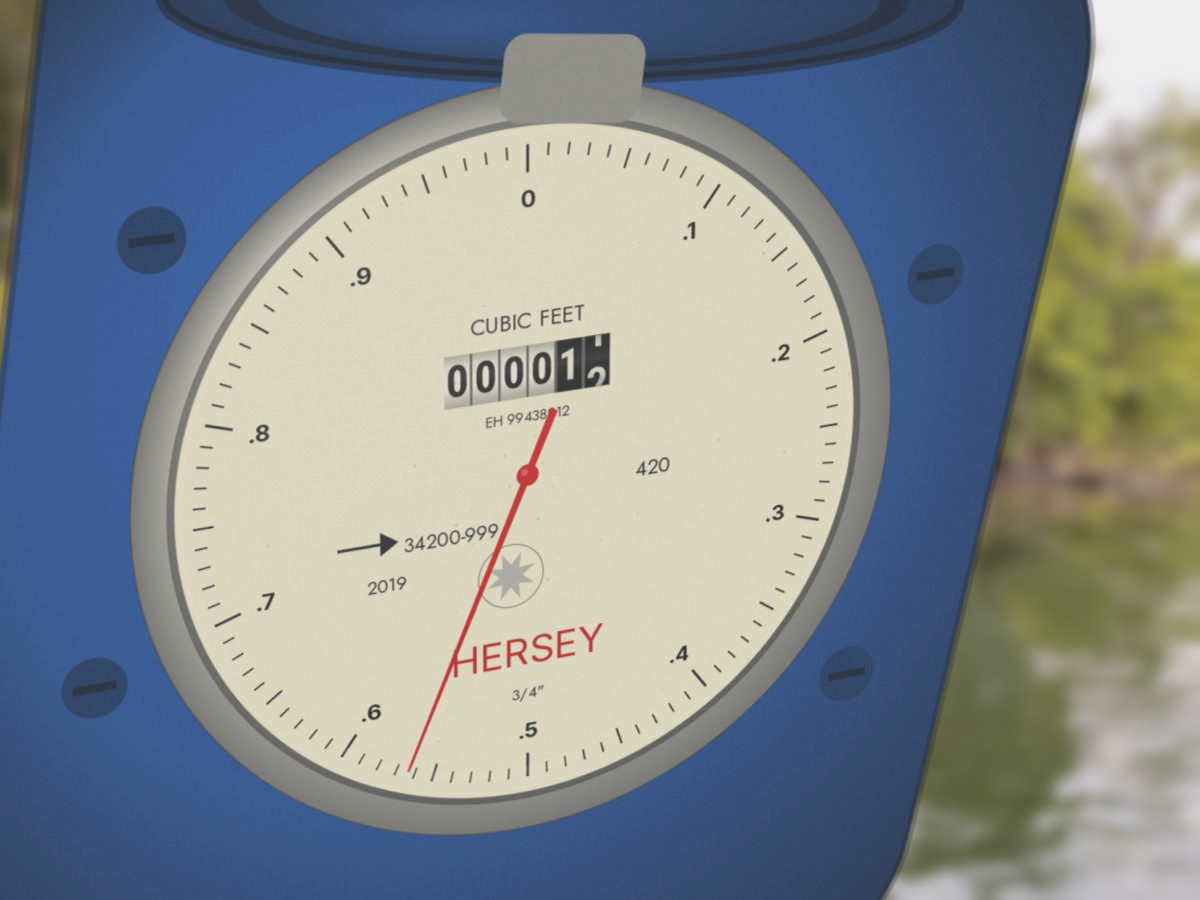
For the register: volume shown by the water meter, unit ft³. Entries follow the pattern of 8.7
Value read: 11.56
